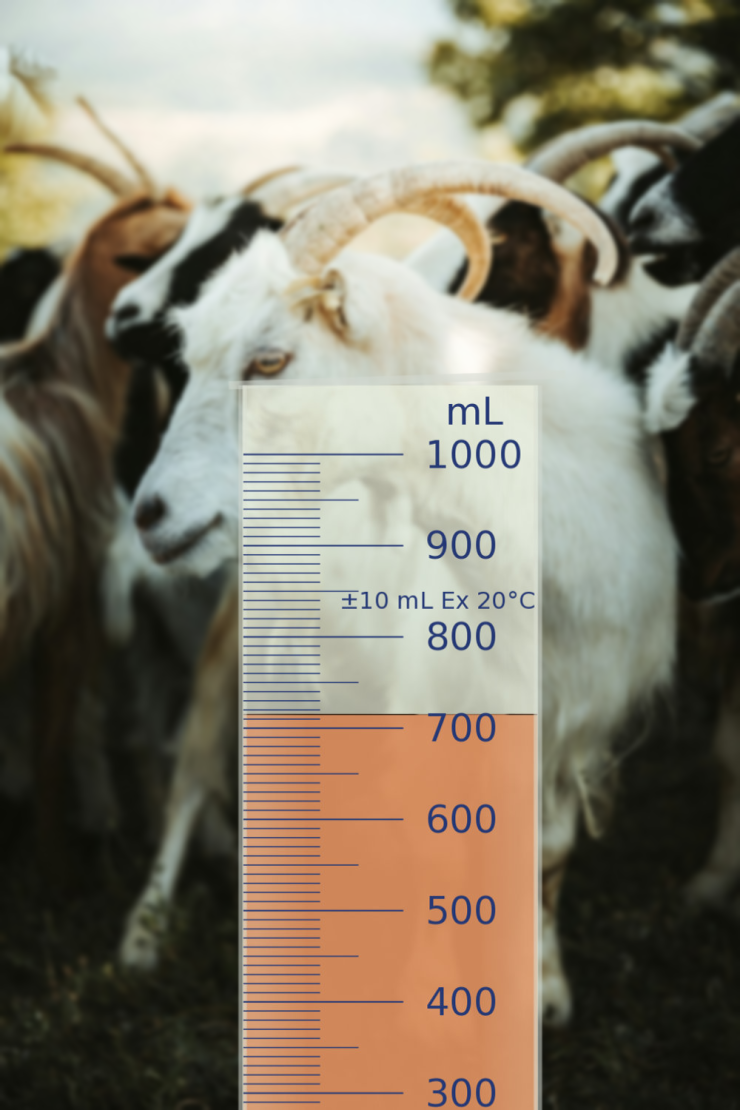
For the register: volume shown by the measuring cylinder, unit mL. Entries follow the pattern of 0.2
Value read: 715
